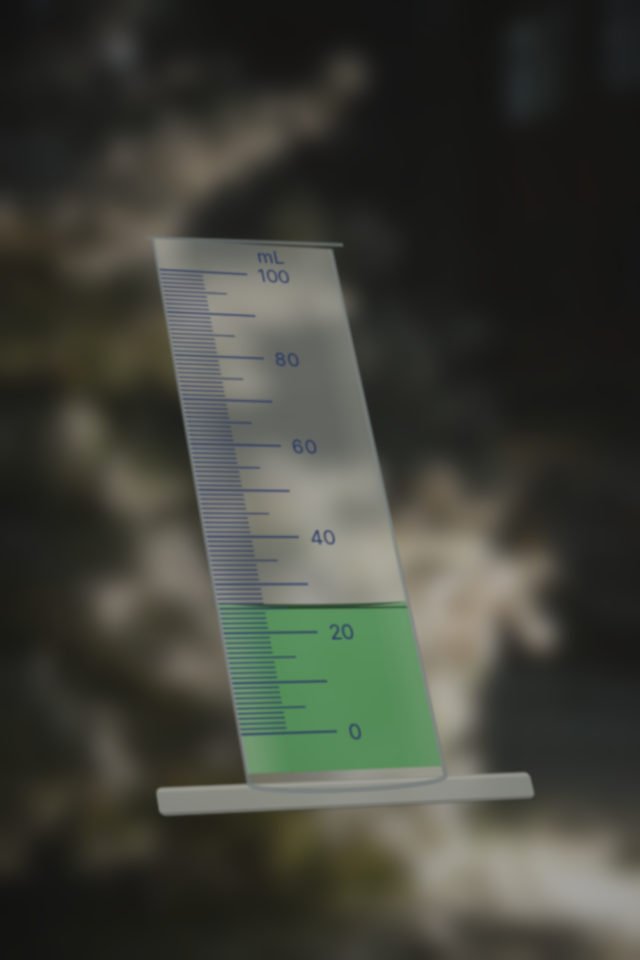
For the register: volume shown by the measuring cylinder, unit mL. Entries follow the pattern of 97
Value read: 25
